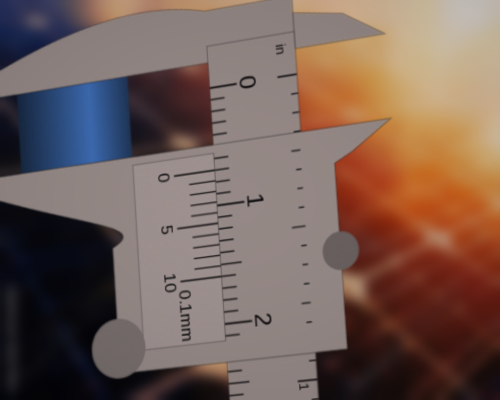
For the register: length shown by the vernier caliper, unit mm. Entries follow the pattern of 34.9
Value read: 7.0
